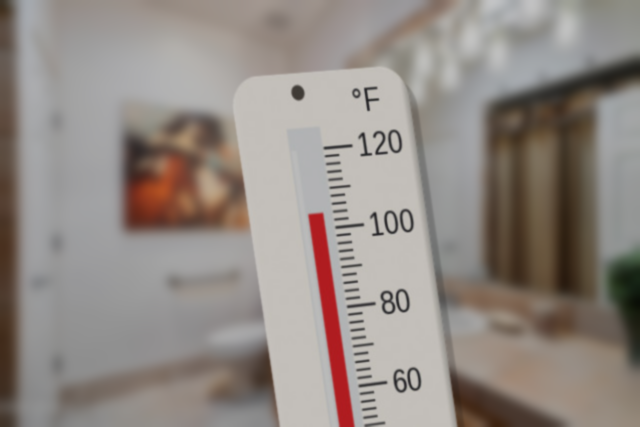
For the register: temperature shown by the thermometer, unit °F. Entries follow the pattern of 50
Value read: 104
